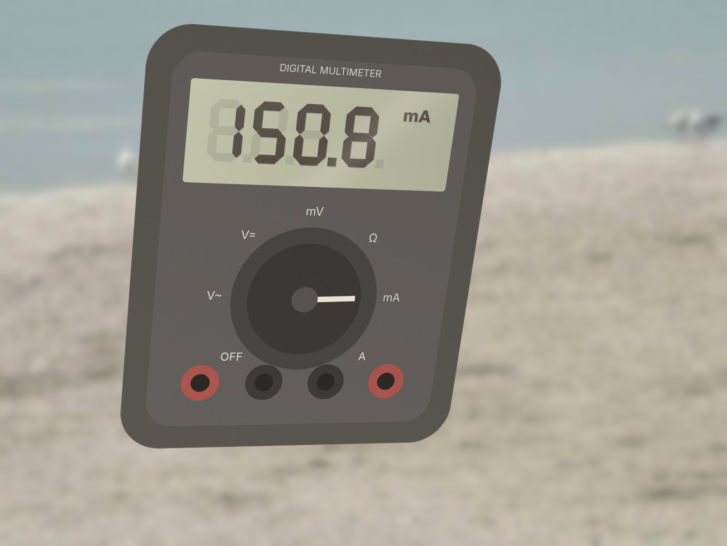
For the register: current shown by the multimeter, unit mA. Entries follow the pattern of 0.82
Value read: 150.8
